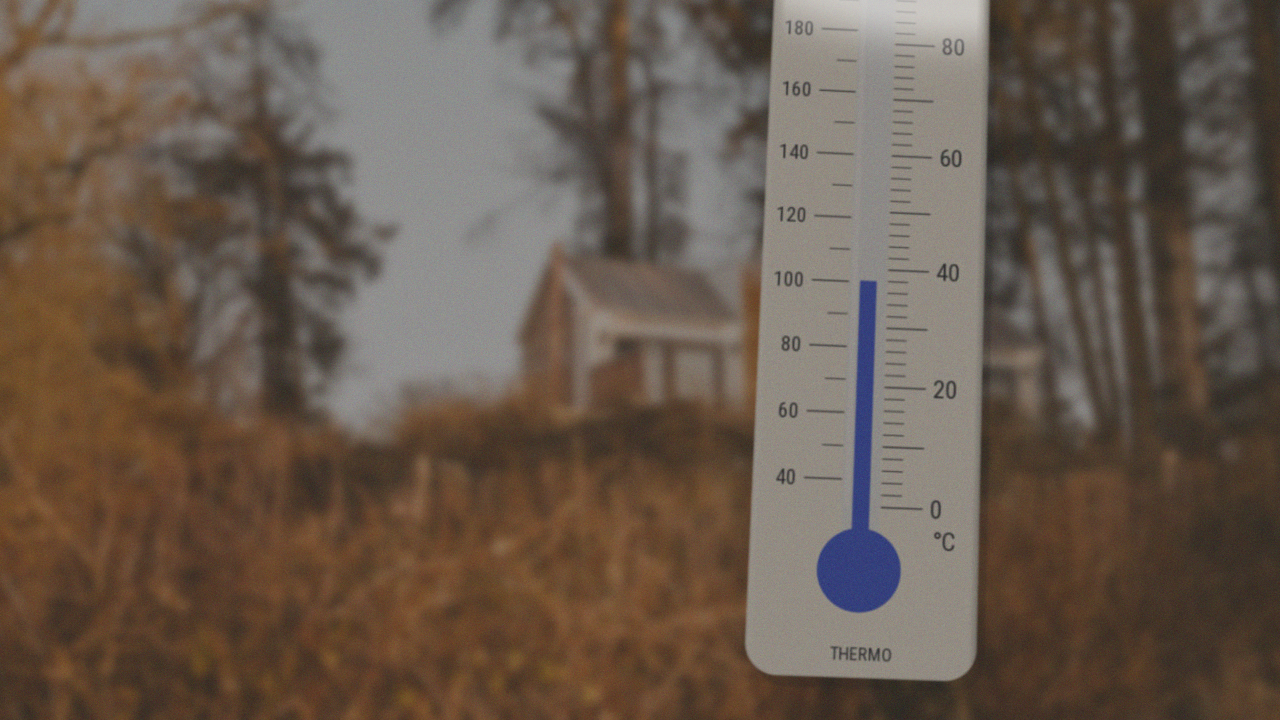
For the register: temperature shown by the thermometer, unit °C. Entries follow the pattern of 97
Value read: 38
